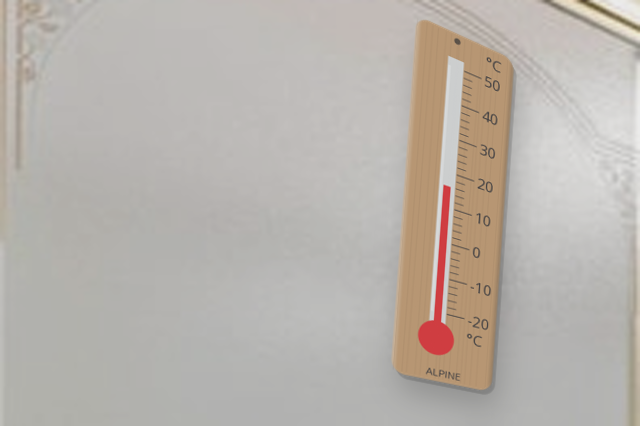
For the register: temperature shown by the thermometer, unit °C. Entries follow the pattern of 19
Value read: 16
